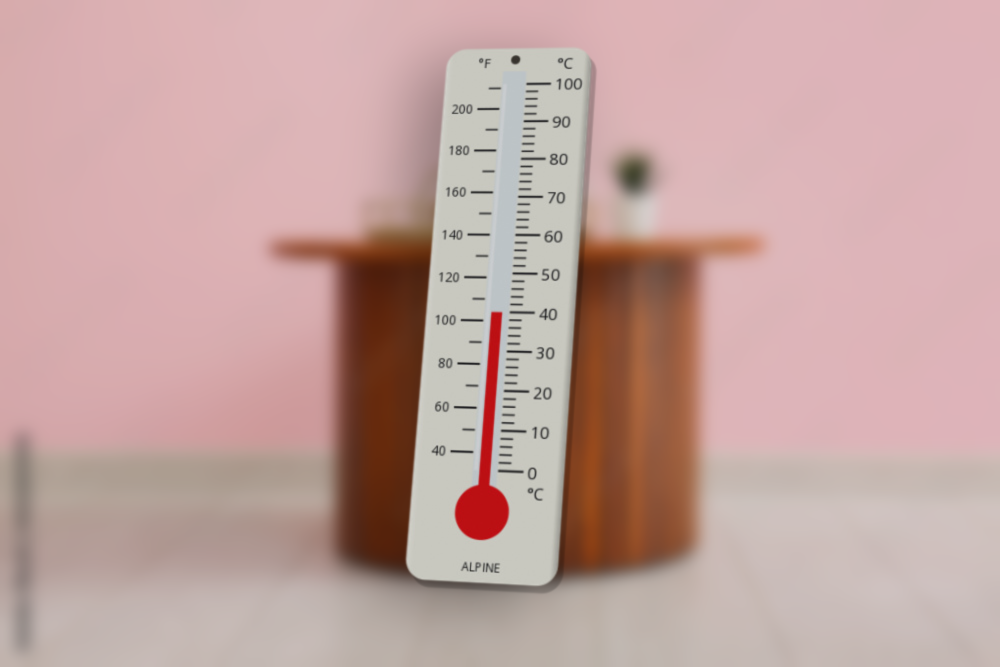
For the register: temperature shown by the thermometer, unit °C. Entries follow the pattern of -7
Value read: 40
